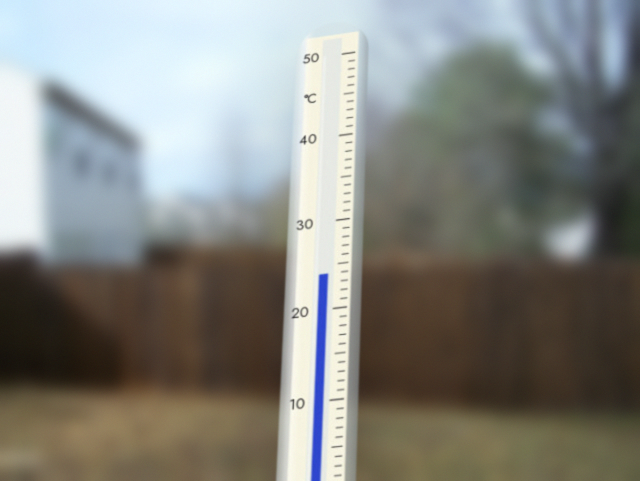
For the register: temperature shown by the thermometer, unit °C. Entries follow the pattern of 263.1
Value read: 24
